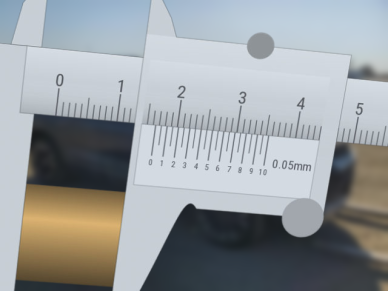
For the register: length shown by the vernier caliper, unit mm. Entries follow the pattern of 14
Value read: 16.4
